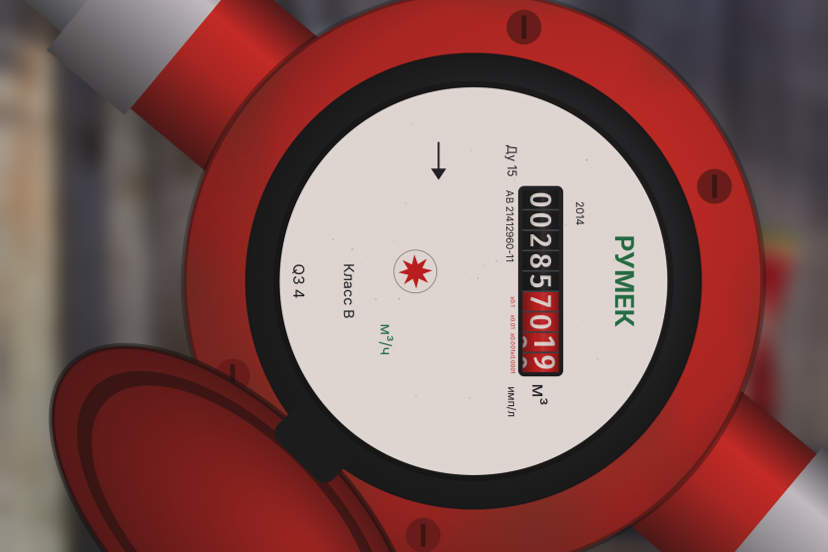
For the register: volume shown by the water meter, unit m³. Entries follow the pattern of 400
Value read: 285.7019
